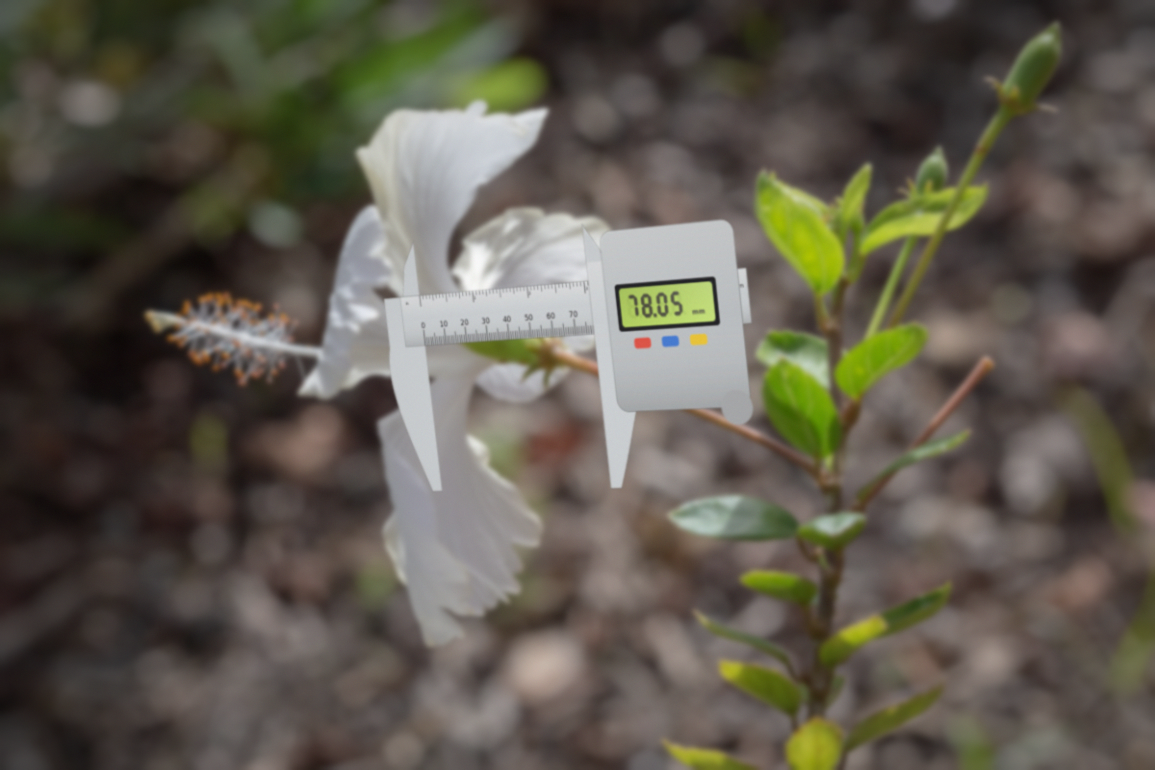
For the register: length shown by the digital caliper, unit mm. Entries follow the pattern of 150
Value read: 78.05
